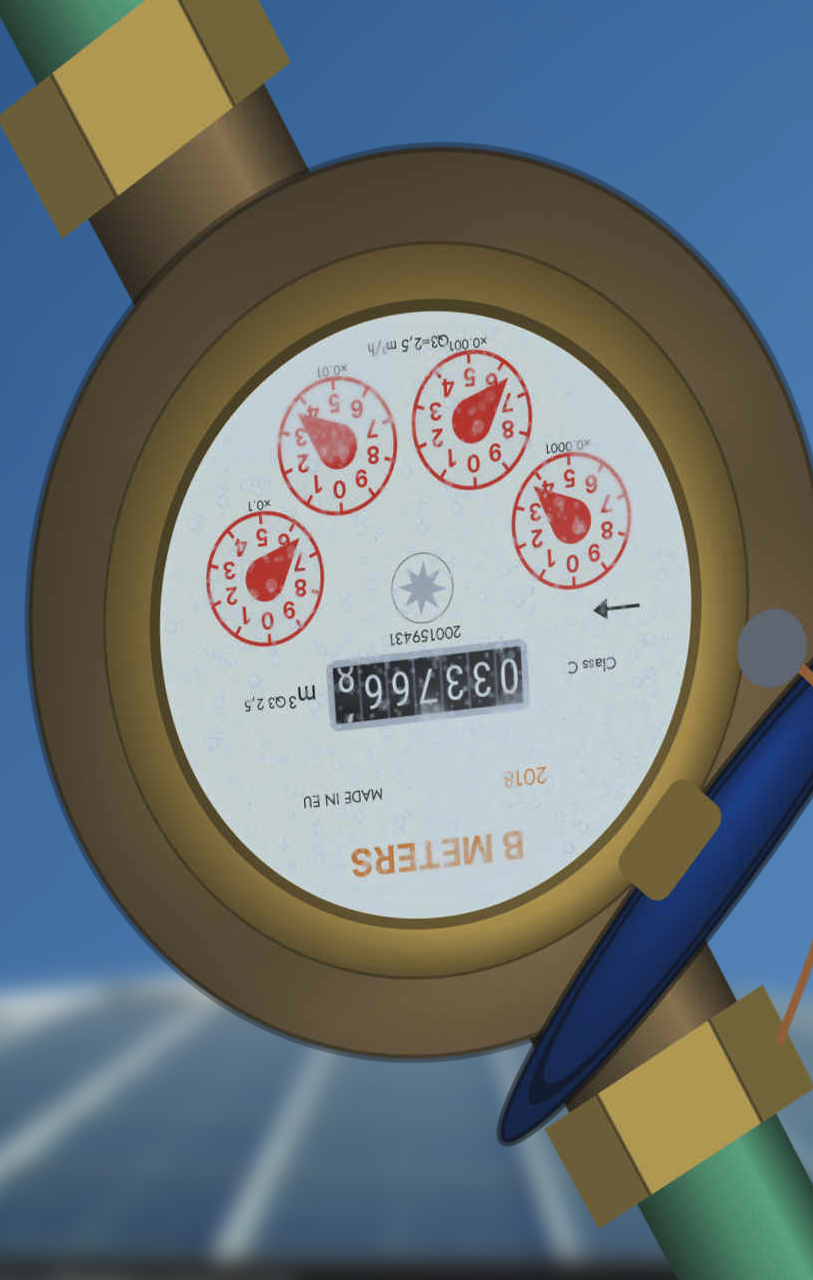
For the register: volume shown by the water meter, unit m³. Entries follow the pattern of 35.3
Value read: 337667.6363
